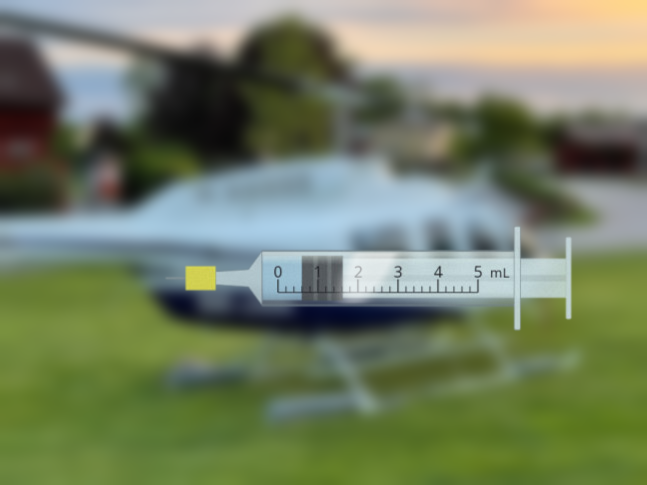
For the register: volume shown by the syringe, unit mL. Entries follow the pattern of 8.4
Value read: 0.6
